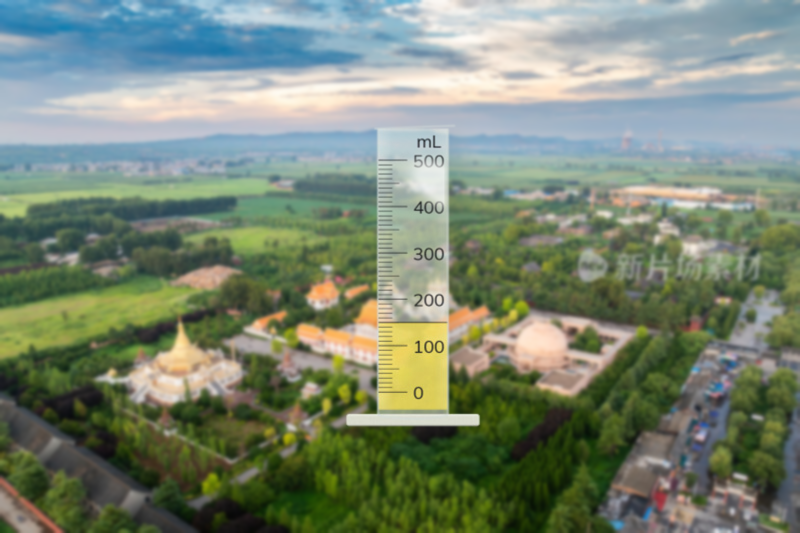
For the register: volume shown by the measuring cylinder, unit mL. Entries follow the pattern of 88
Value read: 150
